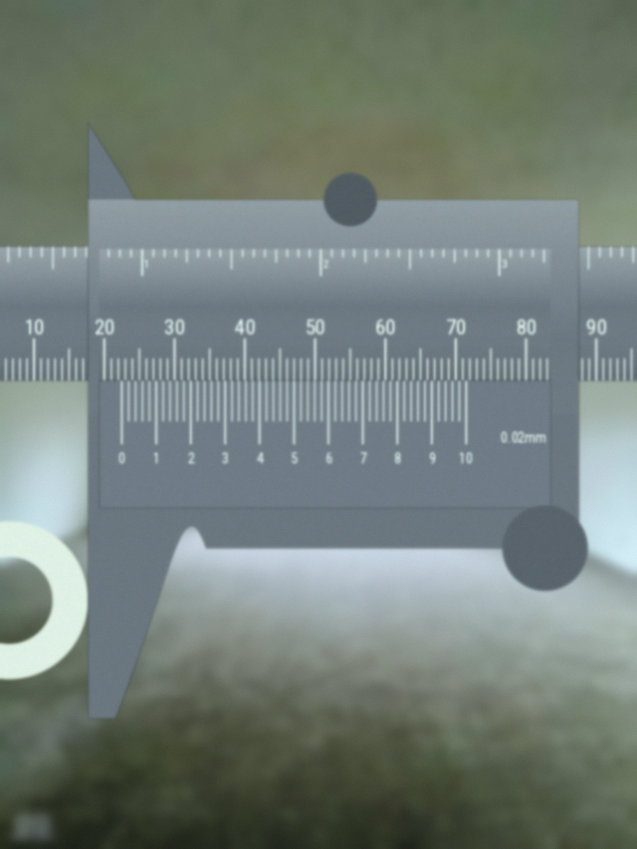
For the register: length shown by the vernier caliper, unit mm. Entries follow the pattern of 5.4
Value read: 22.5
